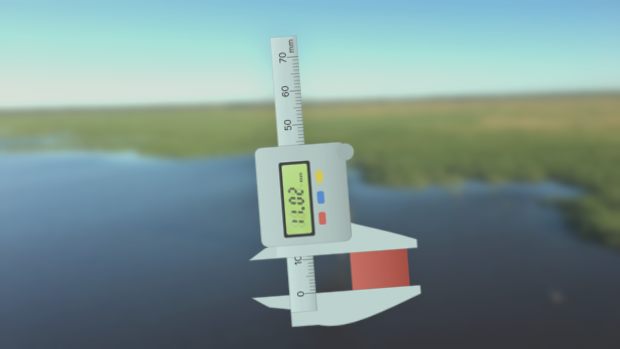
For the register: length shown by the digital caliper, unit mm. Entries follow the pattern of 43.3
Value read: 11.02
